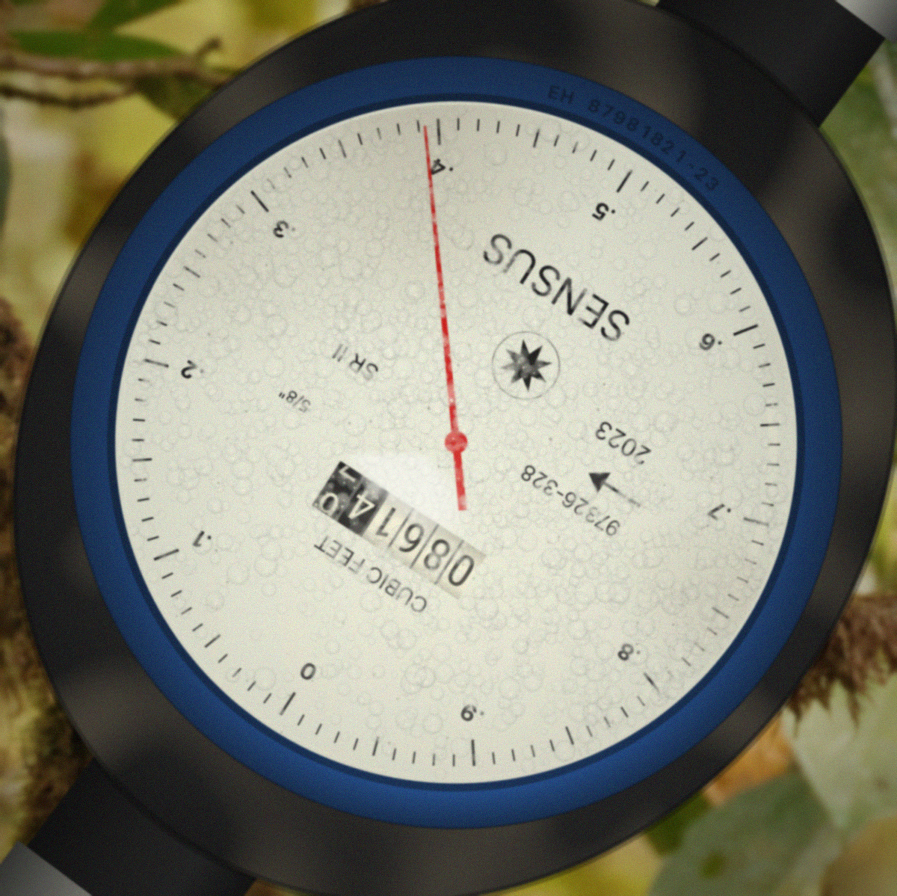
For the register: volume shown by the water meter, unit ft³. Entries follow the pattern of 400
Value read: 86146.39
